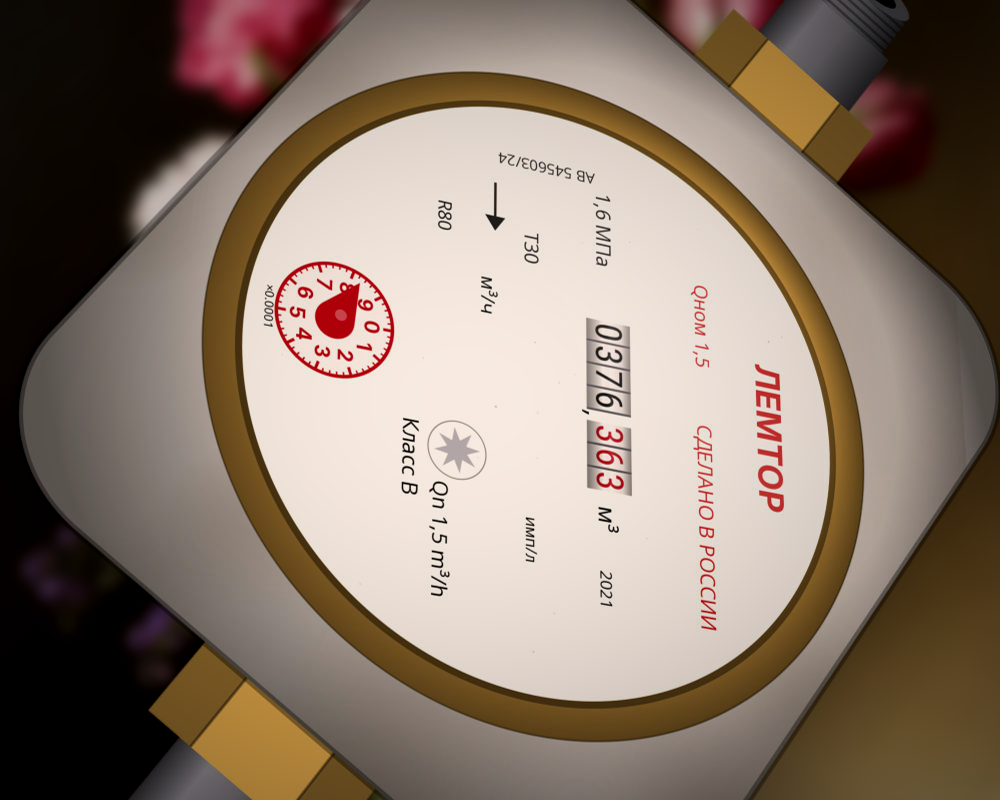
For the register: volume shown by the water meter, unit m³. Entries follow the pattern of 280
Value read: 376.3638
